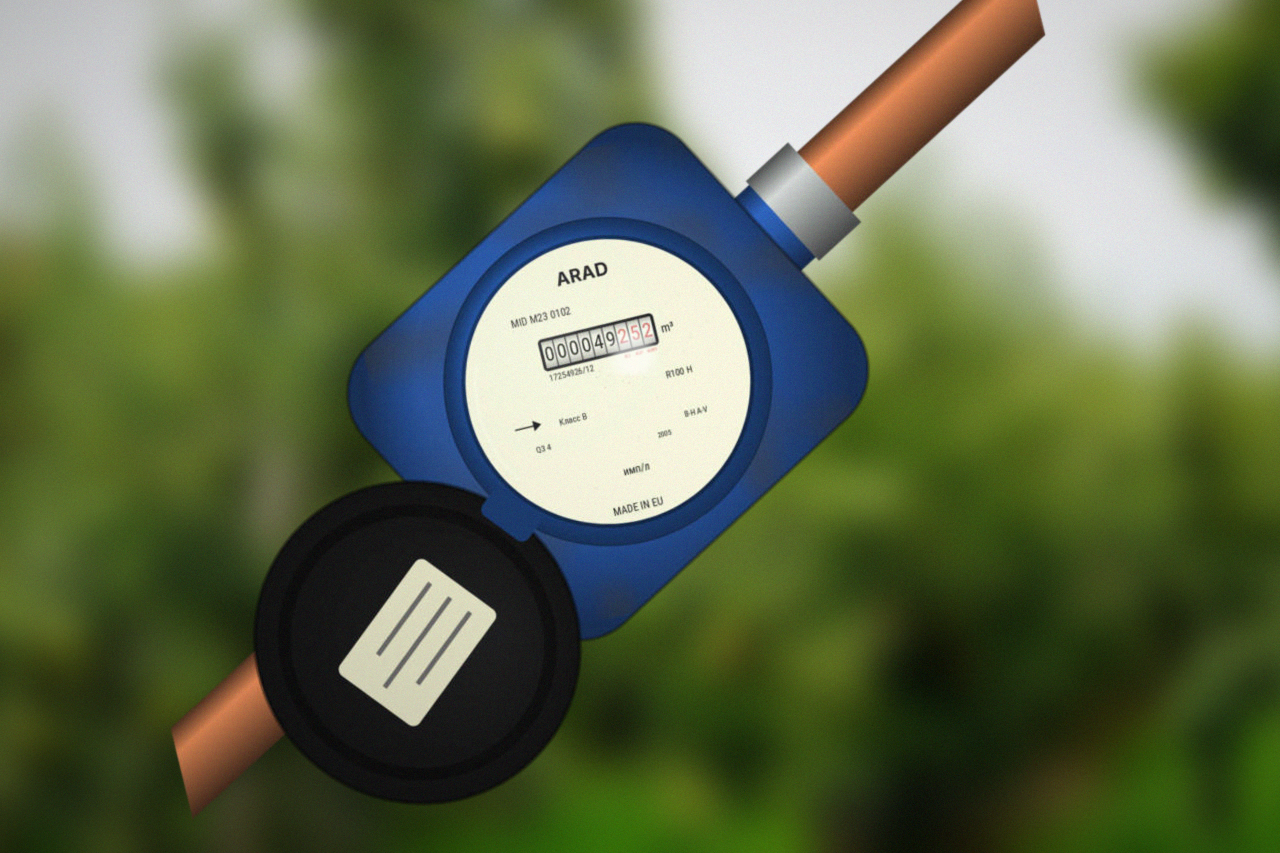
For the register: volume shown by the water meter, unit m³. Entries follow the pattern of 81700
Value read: 49.252
